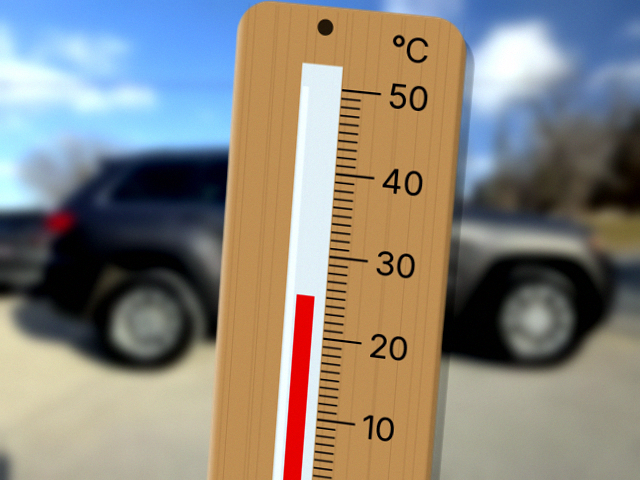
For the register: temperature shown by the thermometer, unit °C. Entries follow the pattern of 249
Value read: 25
